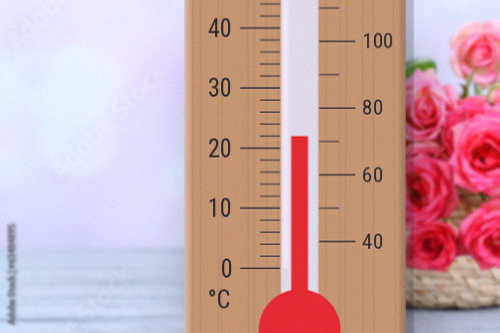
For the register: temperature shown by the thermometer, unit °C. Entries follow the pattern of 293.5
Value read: 22
